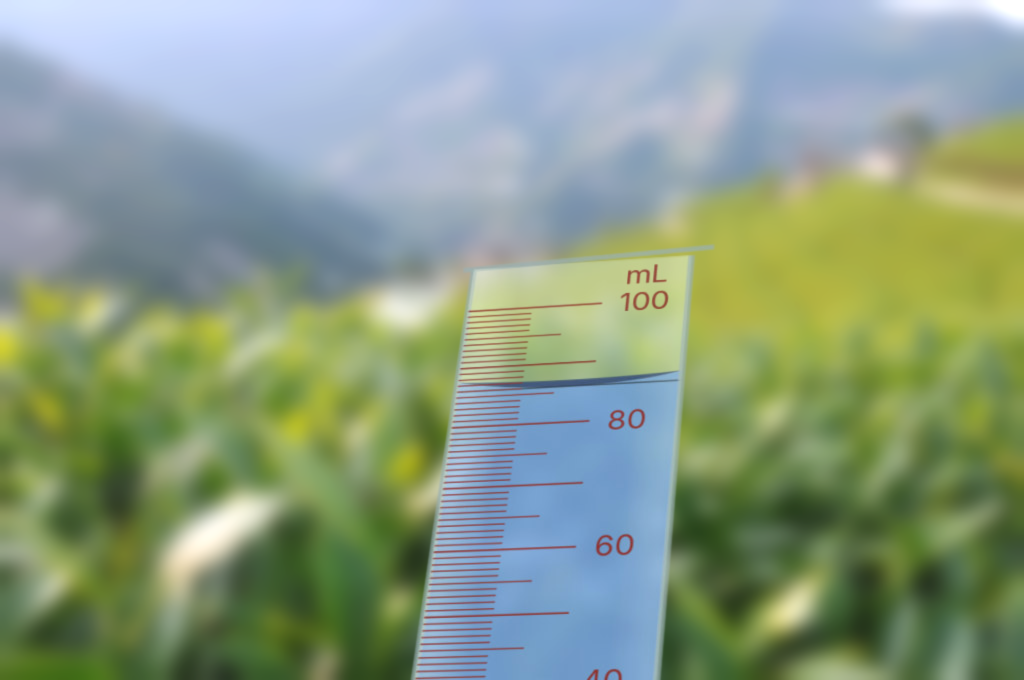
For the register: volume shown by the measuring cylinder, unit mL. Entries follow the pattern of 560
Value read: 86
